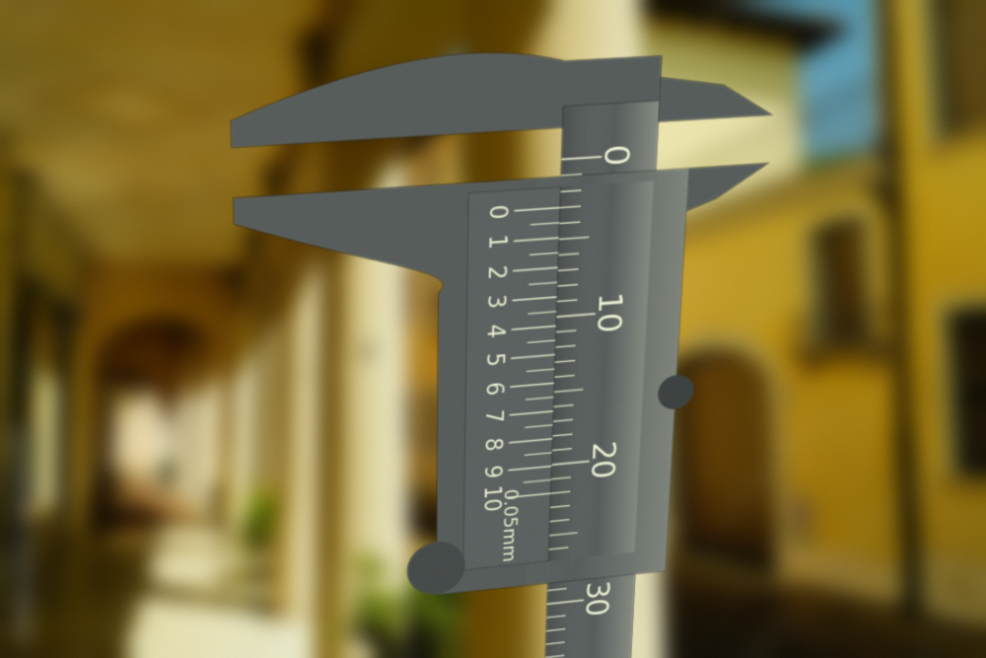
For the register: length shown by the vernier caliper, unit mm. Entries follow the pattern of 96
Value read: 3.0
